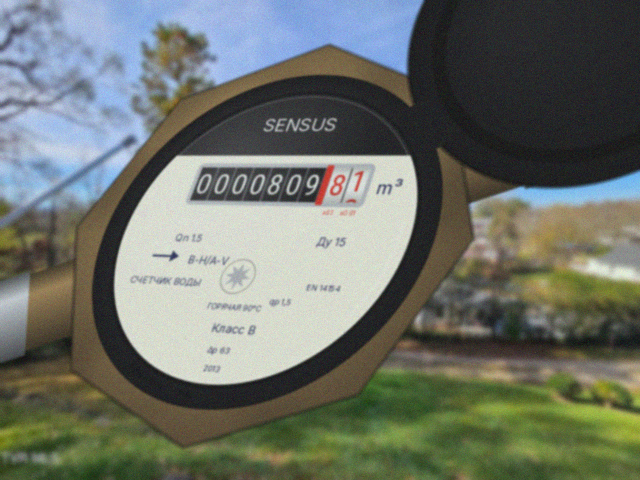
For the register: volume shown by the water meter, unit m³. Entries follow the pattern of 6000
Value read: 809.81
